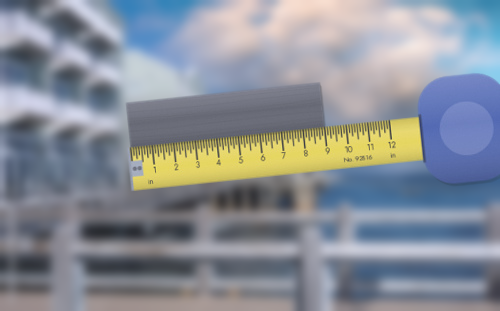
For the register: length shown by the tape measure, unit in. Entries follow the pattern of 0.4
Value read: 9
